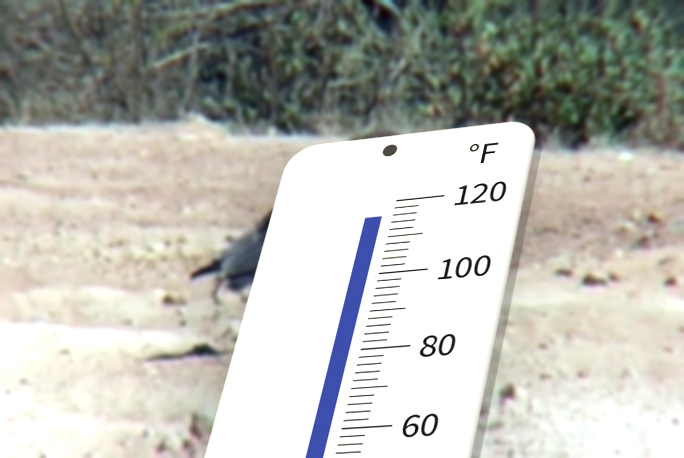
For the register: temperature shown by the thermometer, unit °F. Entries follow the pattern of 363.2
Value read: 116
